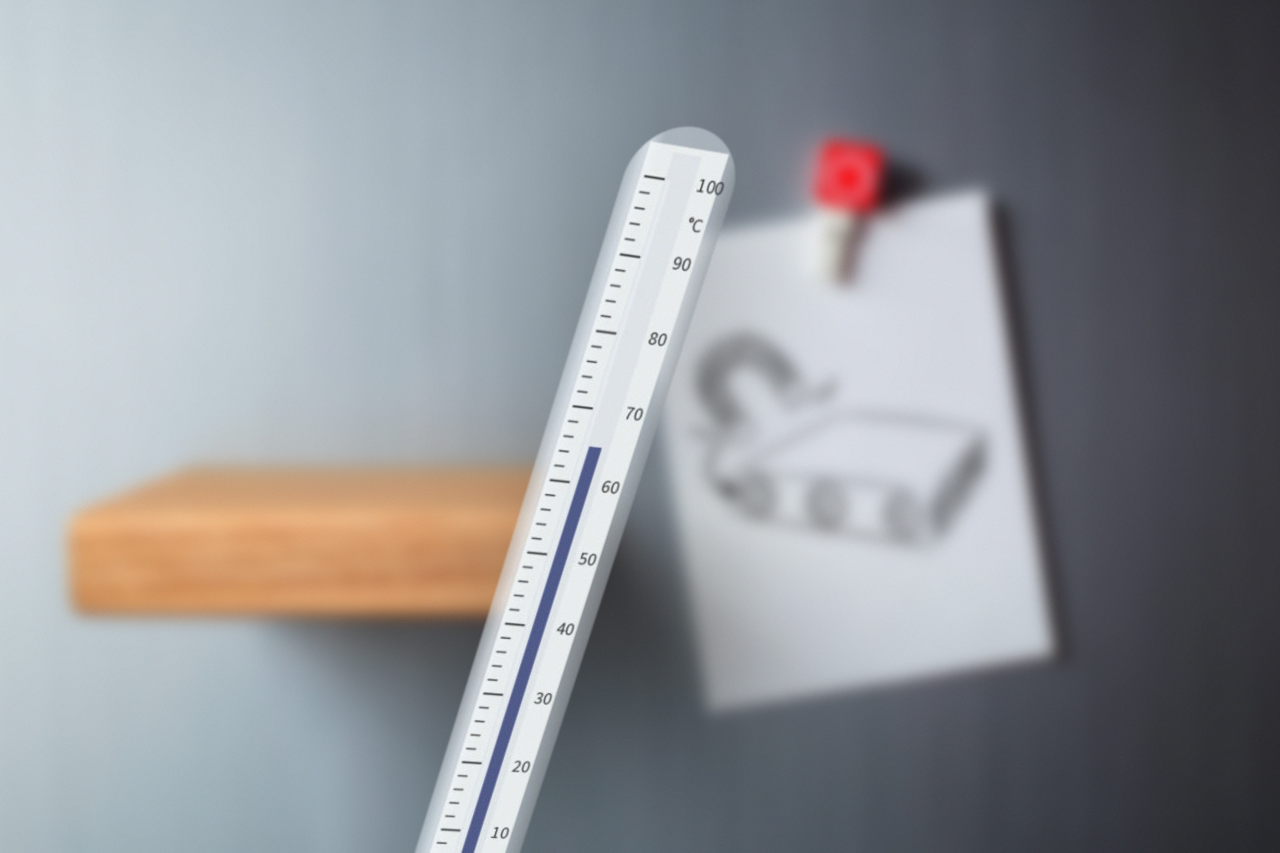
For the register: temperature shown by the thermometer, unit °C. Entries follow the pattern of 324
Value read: 65
